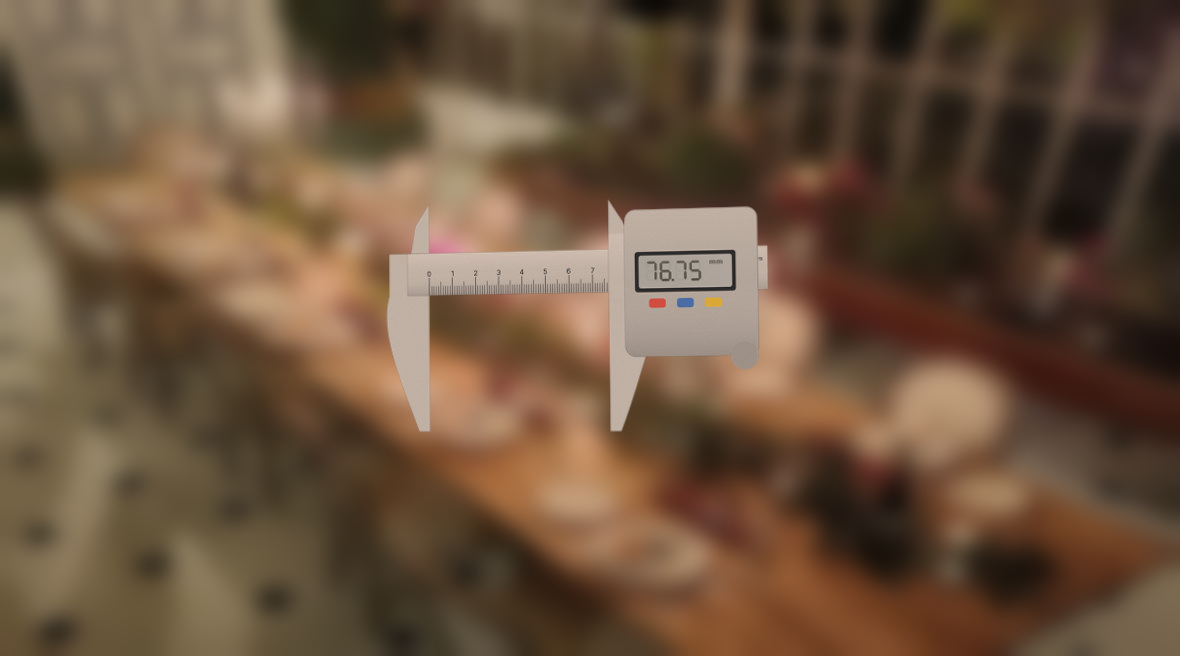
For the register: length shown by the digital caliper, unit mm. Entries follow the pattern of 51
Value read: 76.75
